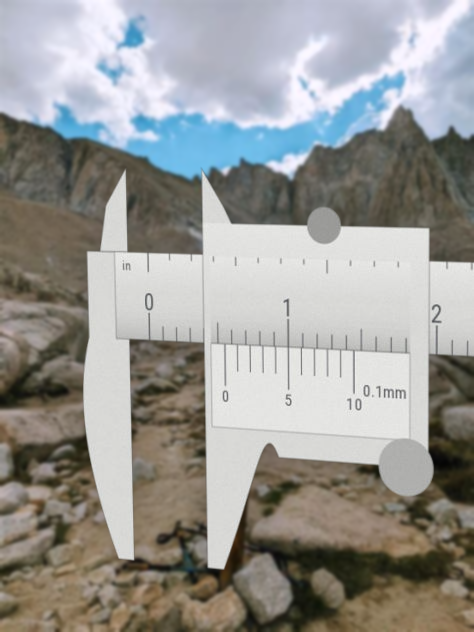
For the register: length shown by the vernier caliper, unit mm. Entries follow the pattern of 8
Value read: 5.5
